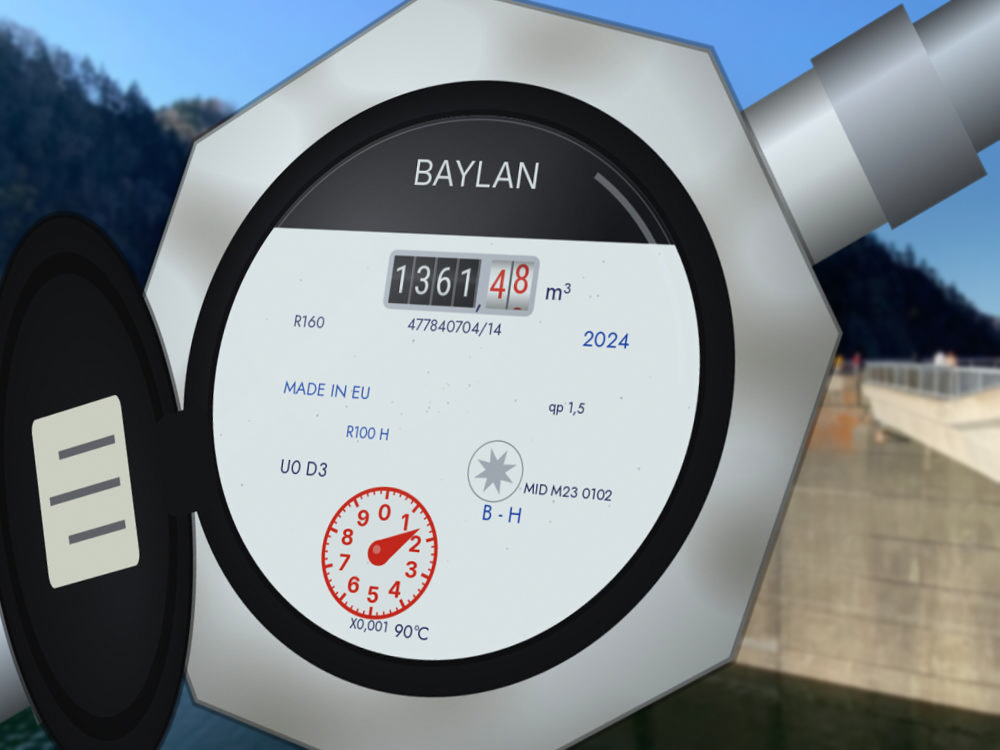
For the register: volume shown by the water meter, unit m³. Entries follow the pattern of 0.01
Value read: 1361.481
